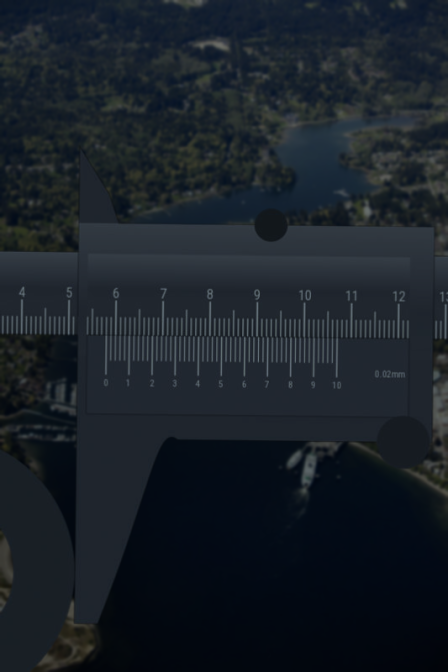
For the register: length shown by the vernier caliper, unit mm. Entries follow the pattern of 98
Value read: 58.0
